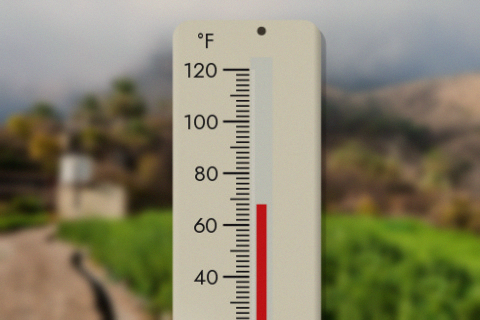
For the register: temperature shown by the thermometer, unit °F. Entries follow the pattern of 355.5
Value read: 68
